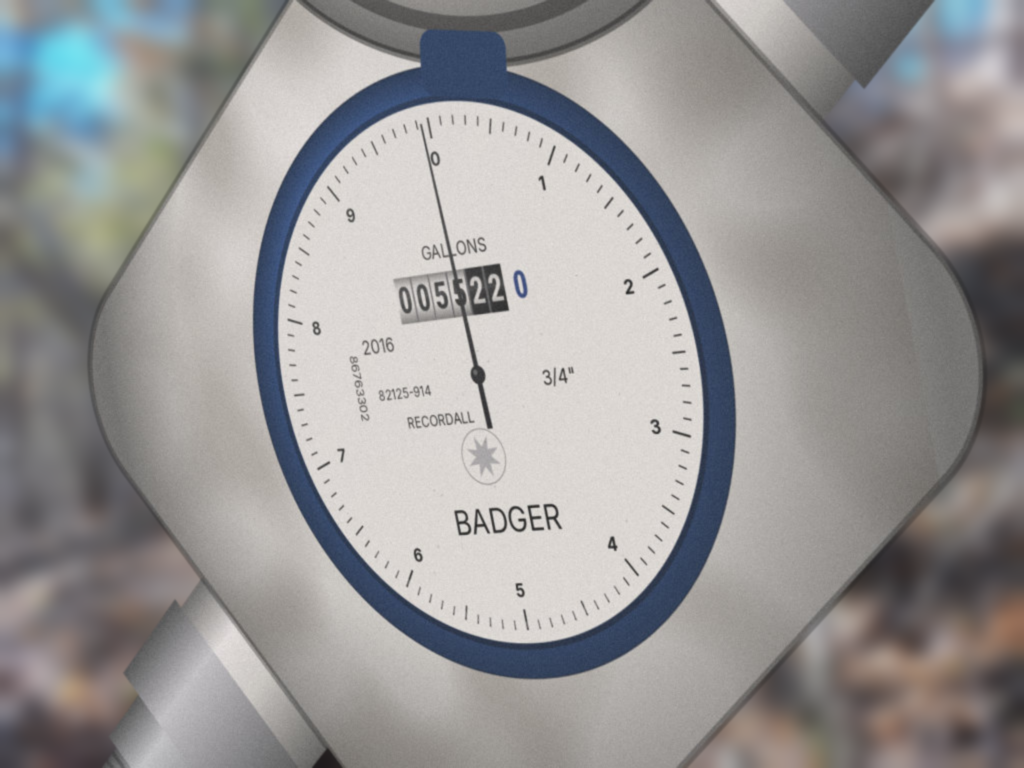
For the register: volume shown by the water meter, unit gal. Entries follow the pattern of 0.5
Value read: 55219.9
